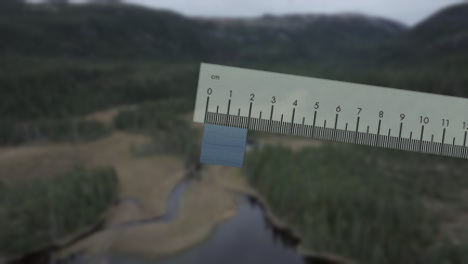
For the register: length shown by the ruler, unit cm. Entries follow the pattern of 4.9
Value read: 2
